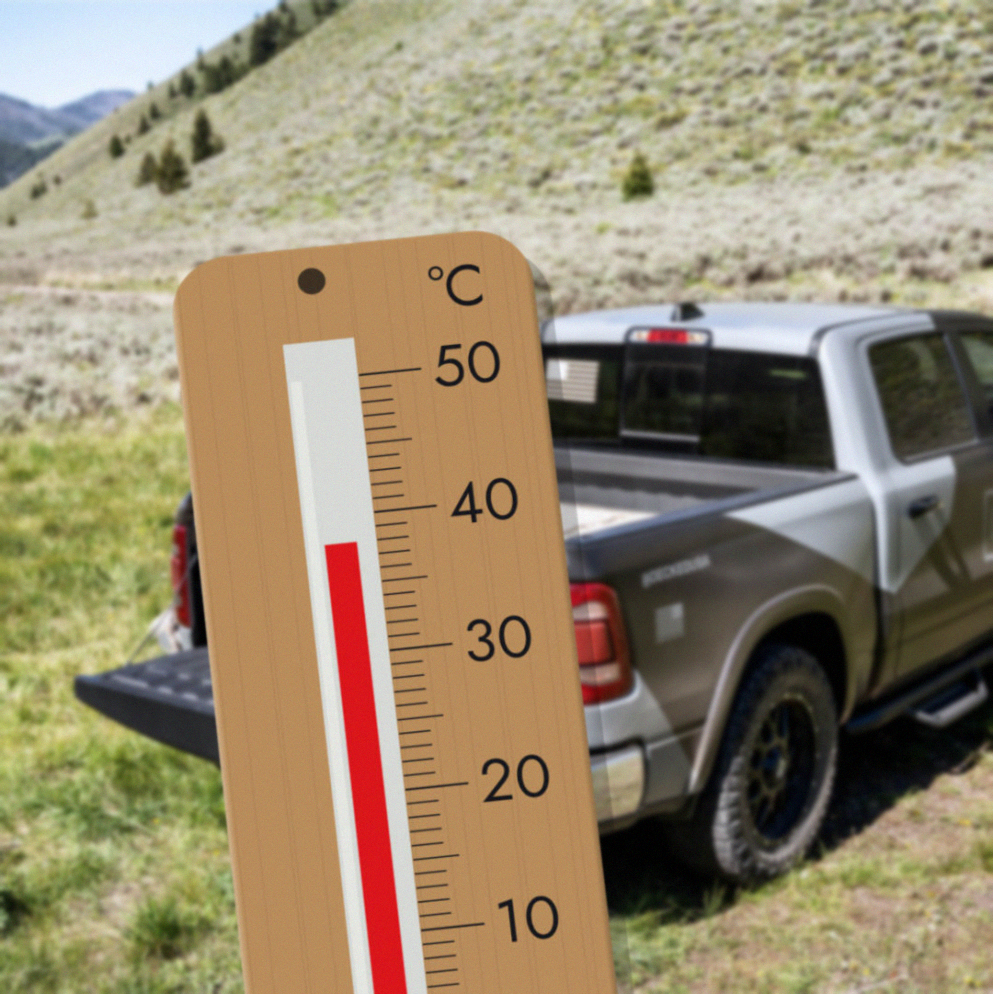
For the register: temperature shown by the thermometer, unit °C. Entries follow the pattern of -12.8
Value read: 38
